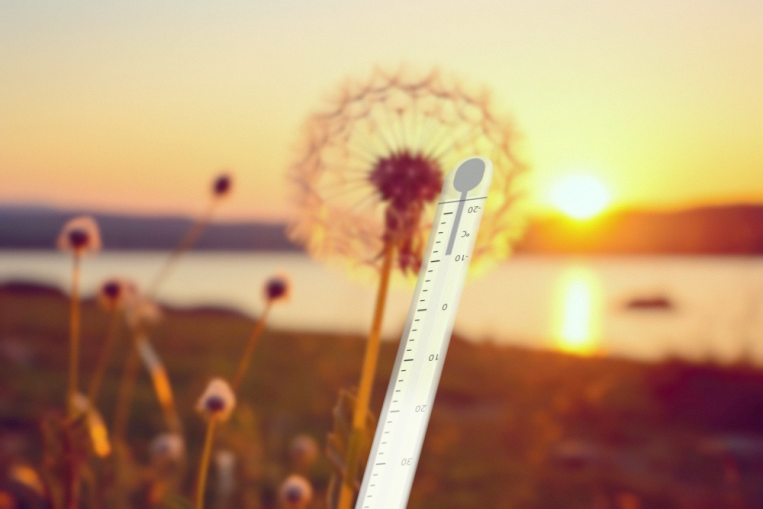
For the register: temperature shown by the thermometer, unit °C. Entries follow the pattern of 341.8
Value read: -11
